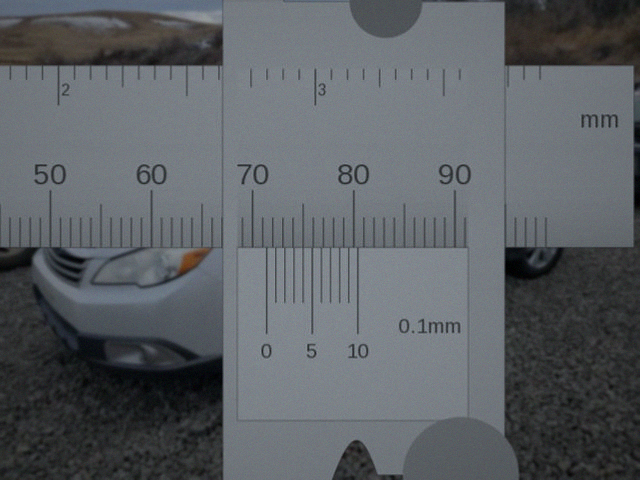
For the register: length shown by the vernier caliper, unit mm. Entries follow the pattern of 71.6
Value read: 71.4
